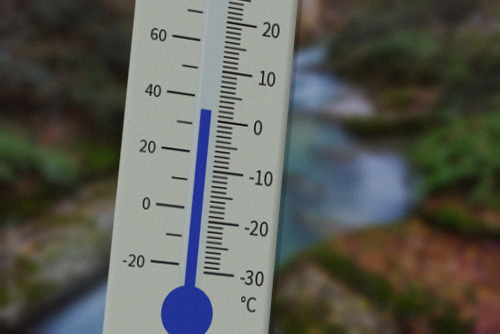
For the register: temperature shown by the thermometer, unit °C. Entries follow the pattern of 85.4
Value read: 2
